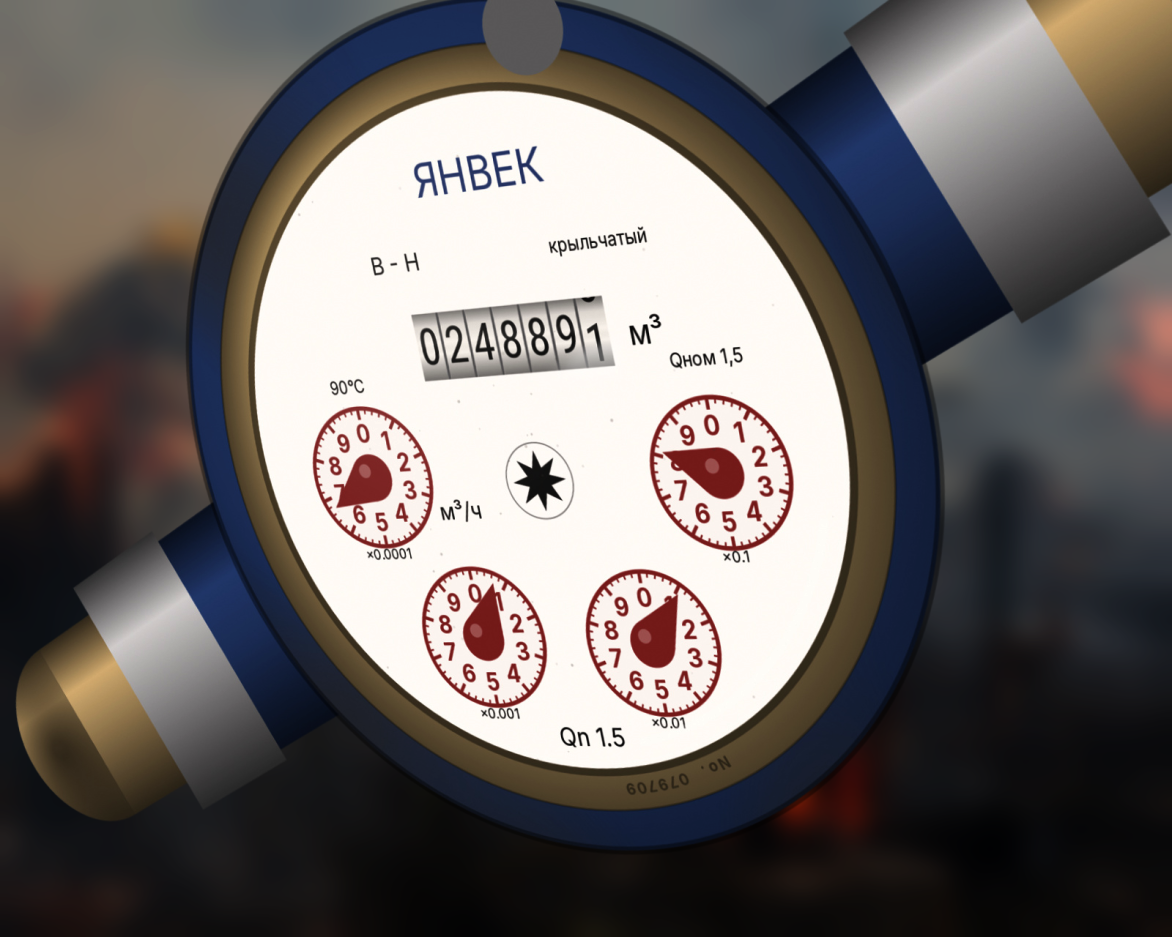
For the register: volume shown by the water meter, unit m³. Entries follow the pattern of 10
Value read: 248890.8106
